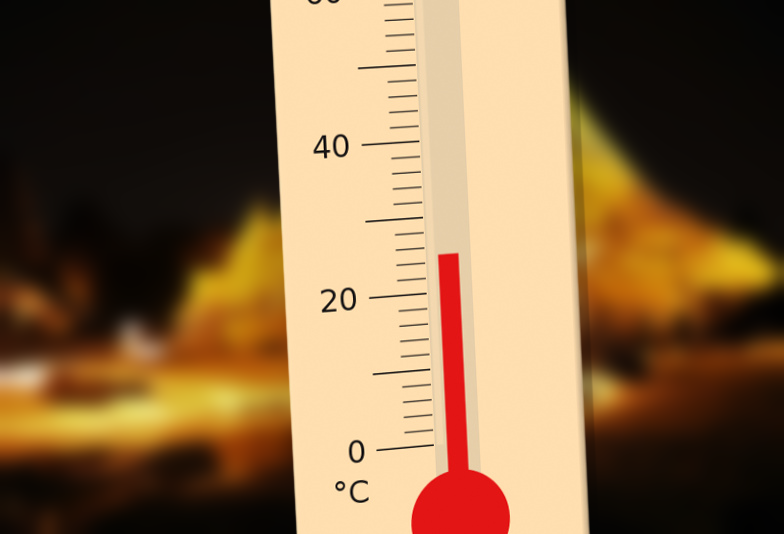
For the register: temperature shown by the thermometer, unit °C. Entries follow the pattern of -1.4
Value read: 25
